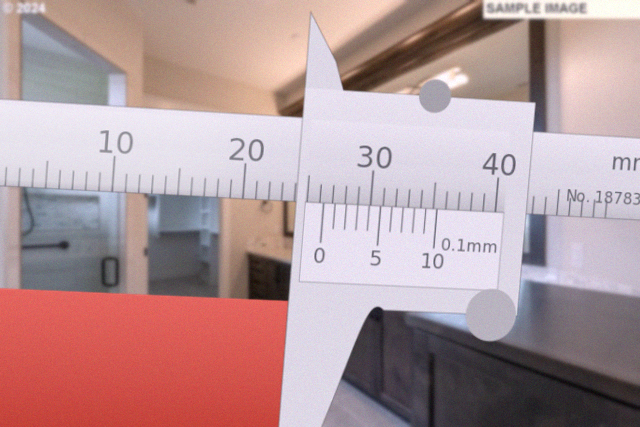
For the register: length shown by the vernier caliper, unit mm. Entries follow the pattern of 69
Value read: 26.3
